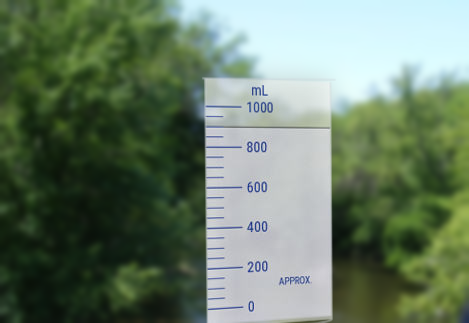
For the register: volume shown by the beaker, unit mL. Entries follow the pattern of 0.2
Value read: 900
